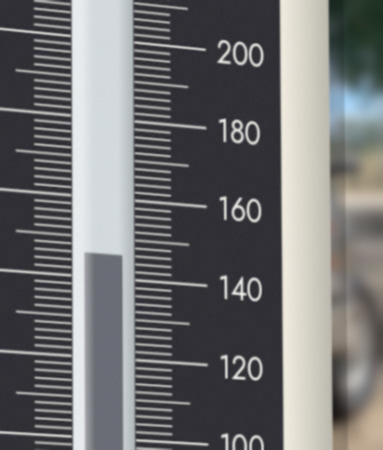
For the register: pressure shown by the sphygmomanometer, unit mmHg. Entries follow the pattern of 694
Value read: 146
